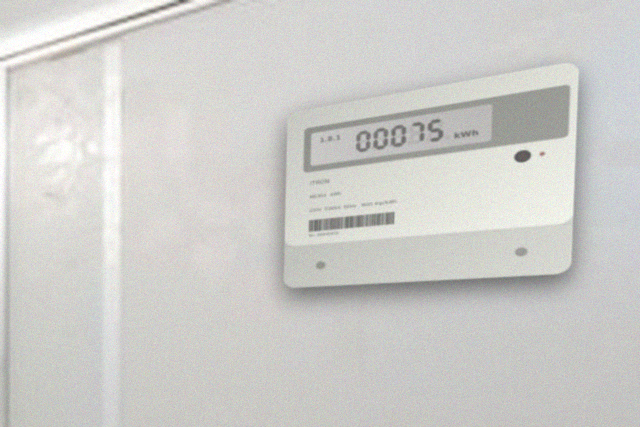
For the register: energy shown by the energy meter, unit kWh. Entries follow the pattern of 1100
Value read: 75
